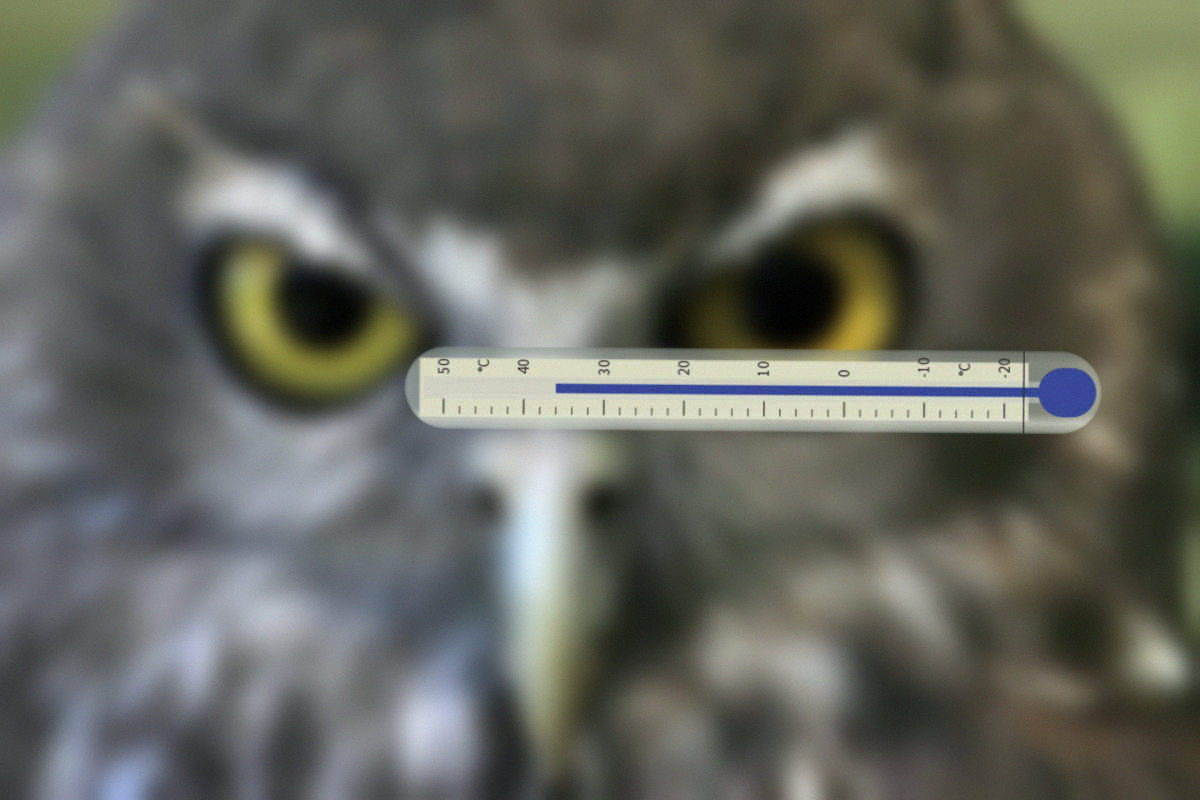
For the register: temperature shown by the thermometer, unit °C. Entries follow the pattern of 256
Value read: 36
